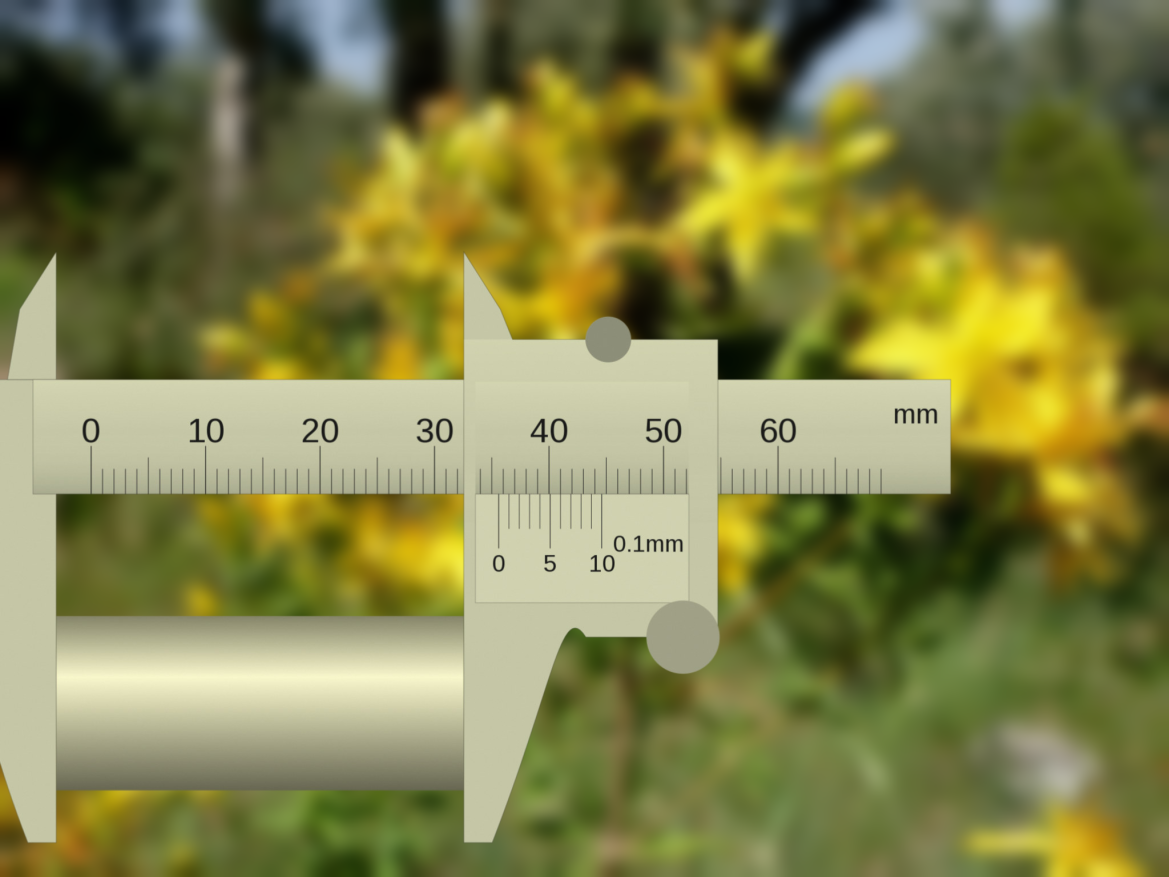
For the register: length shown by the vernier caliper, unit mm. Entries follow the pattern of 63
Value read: 35.6
